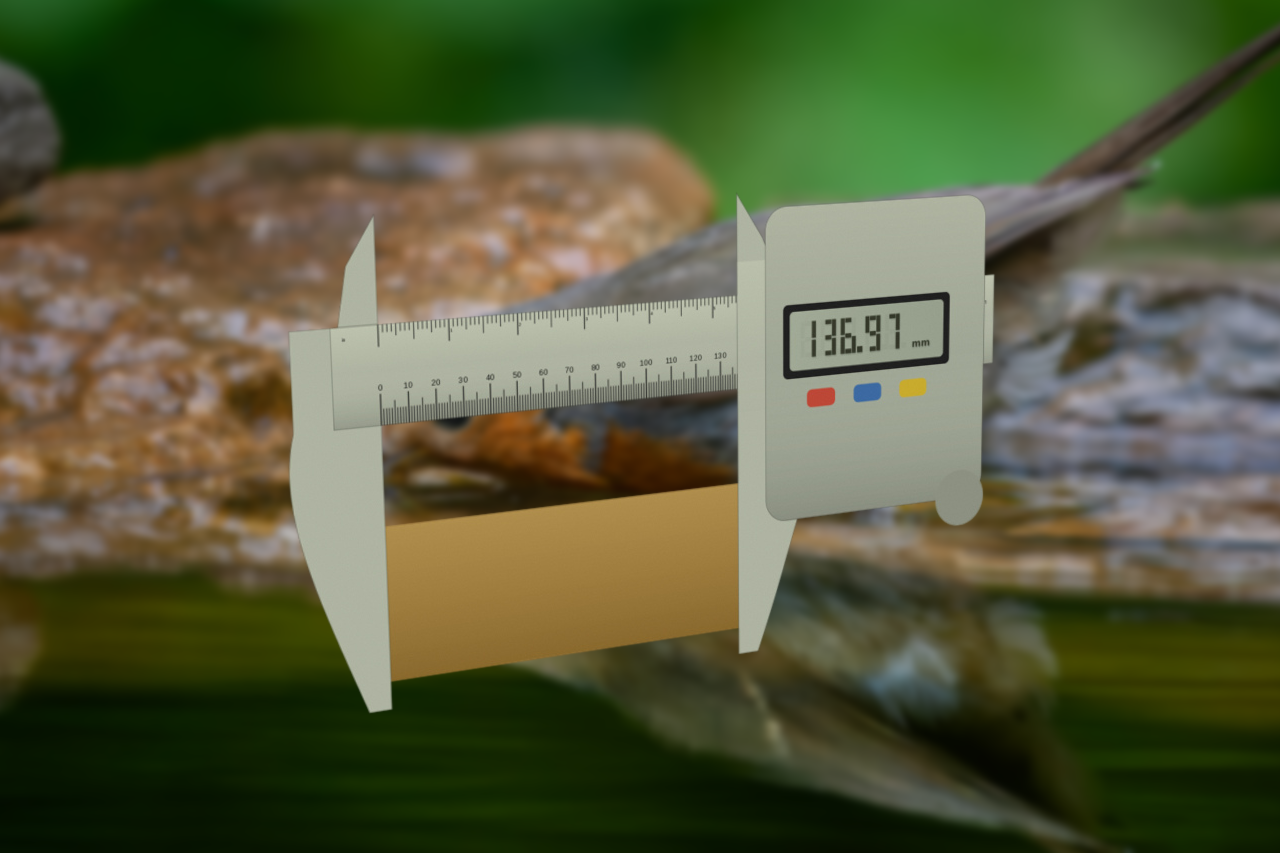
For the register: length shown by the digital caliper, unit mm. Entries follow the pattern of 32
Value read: 136.97
